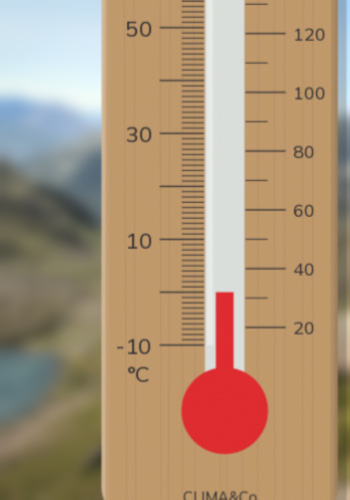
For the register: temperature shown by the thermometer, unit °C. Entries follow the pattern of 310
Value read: 0
